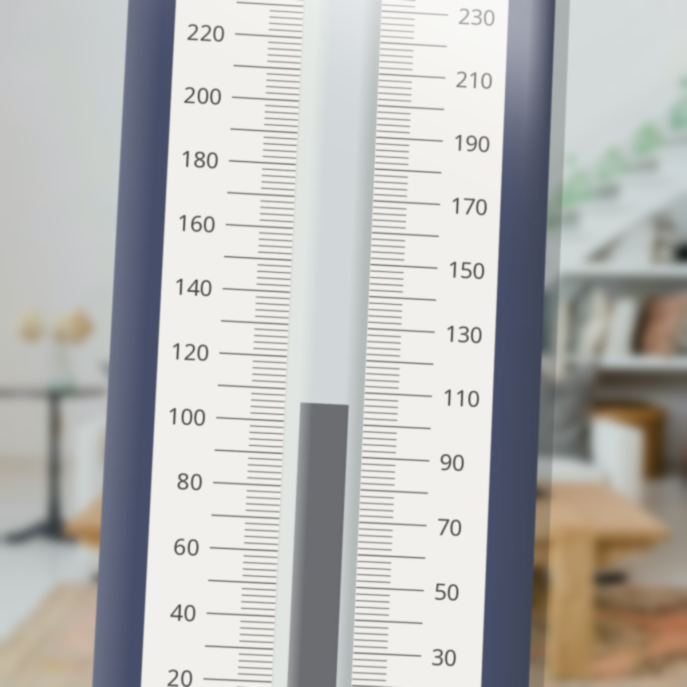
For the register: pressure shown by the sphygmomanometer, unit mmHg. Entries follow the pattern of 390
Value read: 106
